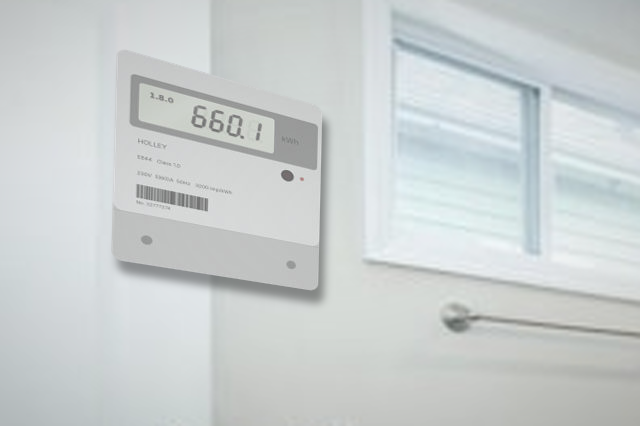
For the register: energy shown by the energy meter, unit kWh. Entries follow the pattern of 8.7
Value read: 660.1
